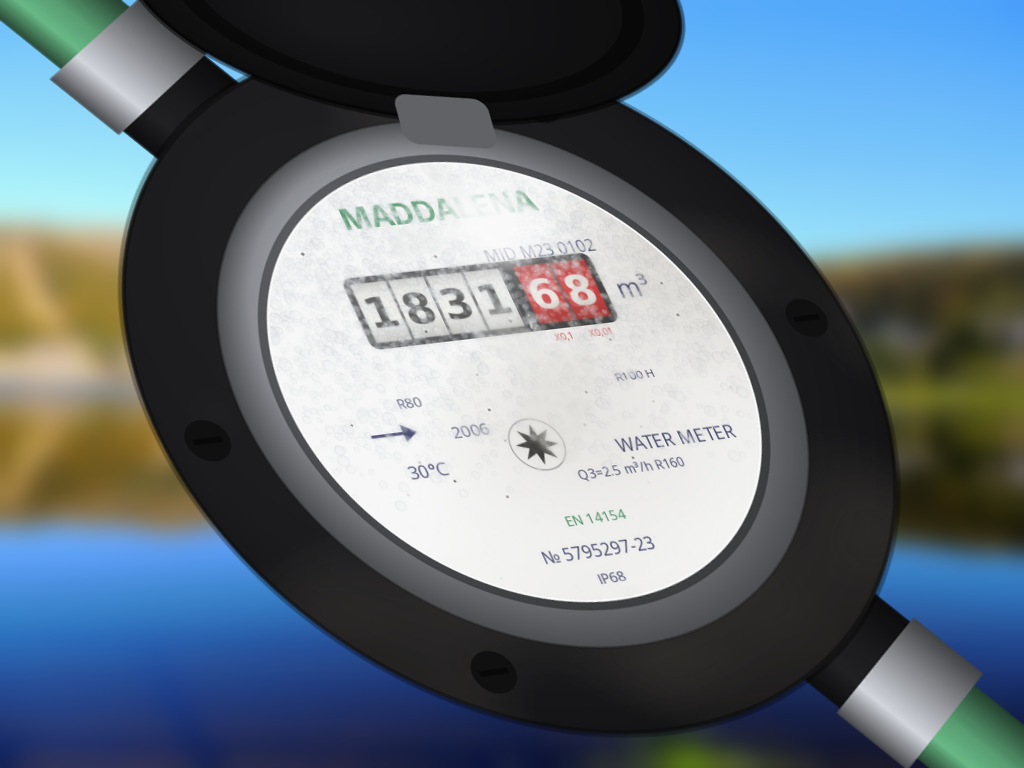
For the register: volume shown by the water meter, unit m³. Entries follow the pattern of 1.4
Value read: 1831.68
